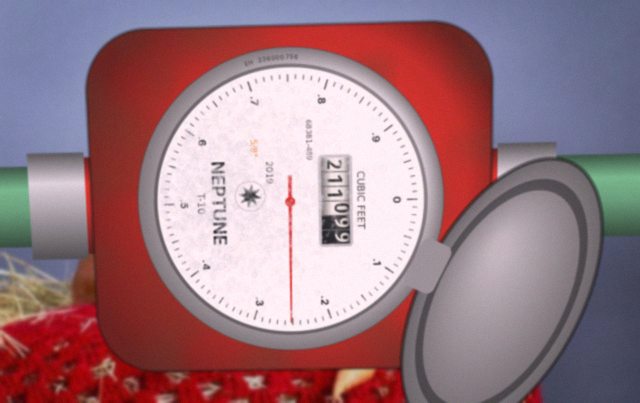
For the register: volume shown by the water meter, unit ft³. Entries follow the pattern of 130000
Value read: 211099.25
